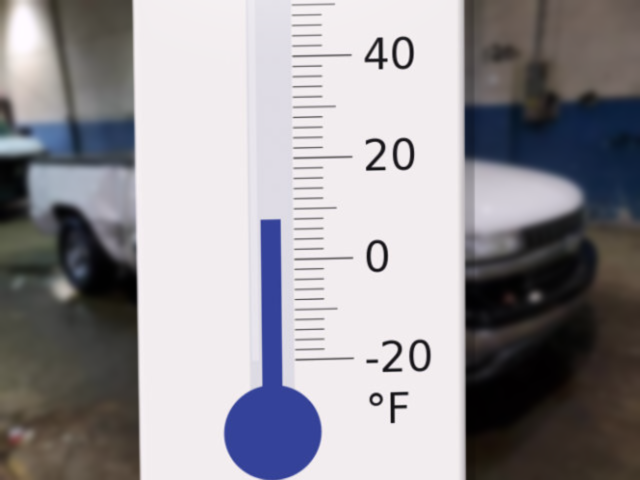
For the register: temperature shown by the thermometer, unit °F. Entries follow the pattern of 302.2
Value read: 8
